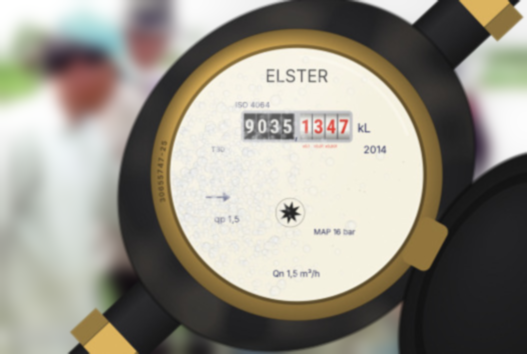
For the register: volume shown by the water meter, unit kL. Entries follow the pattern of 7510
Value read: 9035.1347
